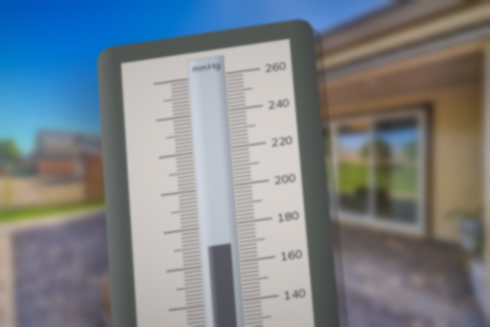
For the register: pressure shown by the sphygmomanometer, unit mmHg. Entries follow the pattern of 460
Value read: 170
